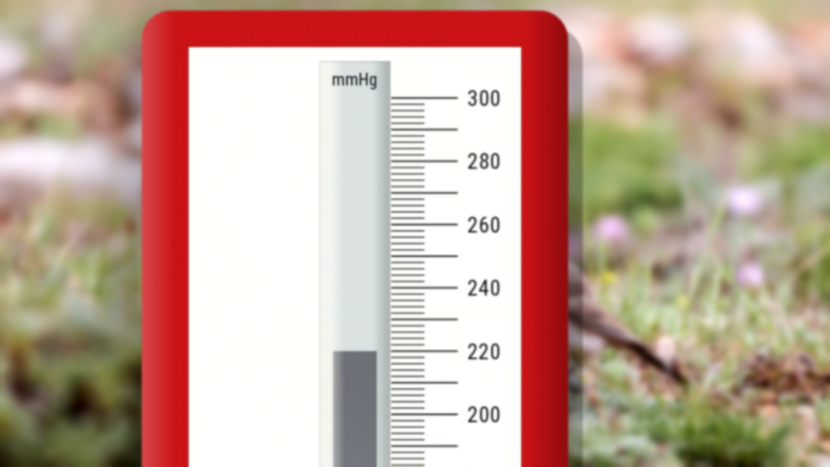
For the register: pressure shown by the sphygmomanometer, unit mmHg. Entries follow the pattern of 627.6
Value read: 220
